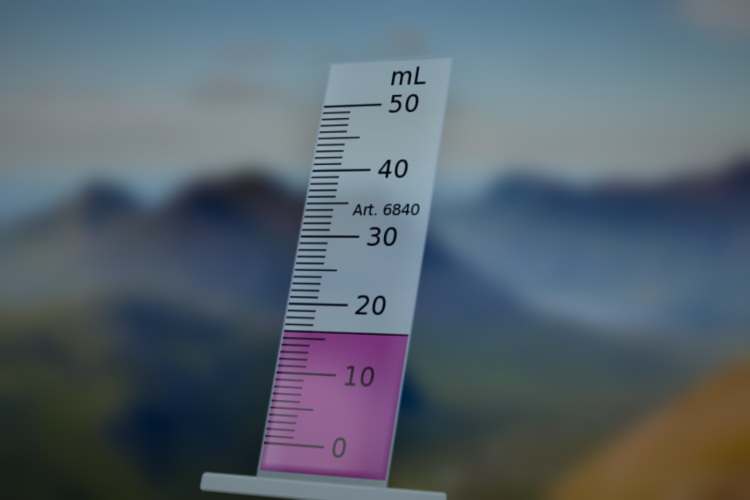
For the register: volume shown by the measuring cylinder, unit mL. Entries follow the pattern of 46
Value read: 16
